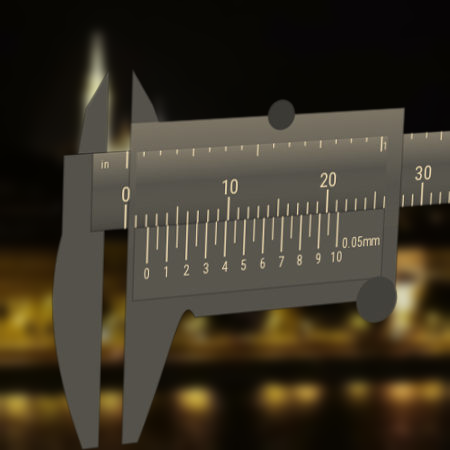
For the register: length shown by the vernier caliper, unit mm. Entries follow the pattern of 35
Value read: 2.2
